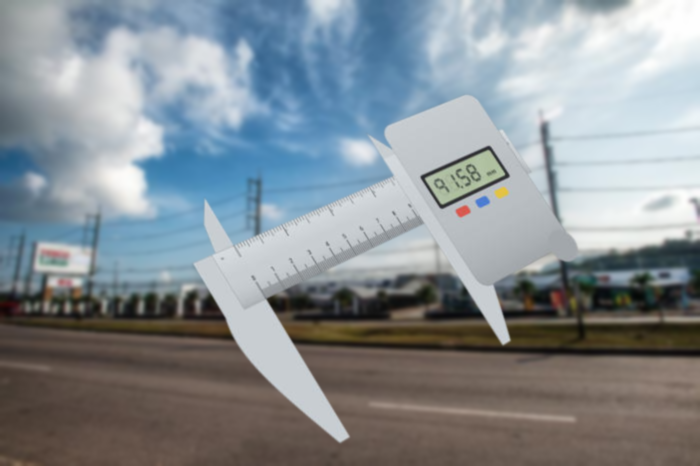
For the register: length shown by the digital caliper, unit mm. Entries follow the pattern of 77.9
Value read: 91.58
